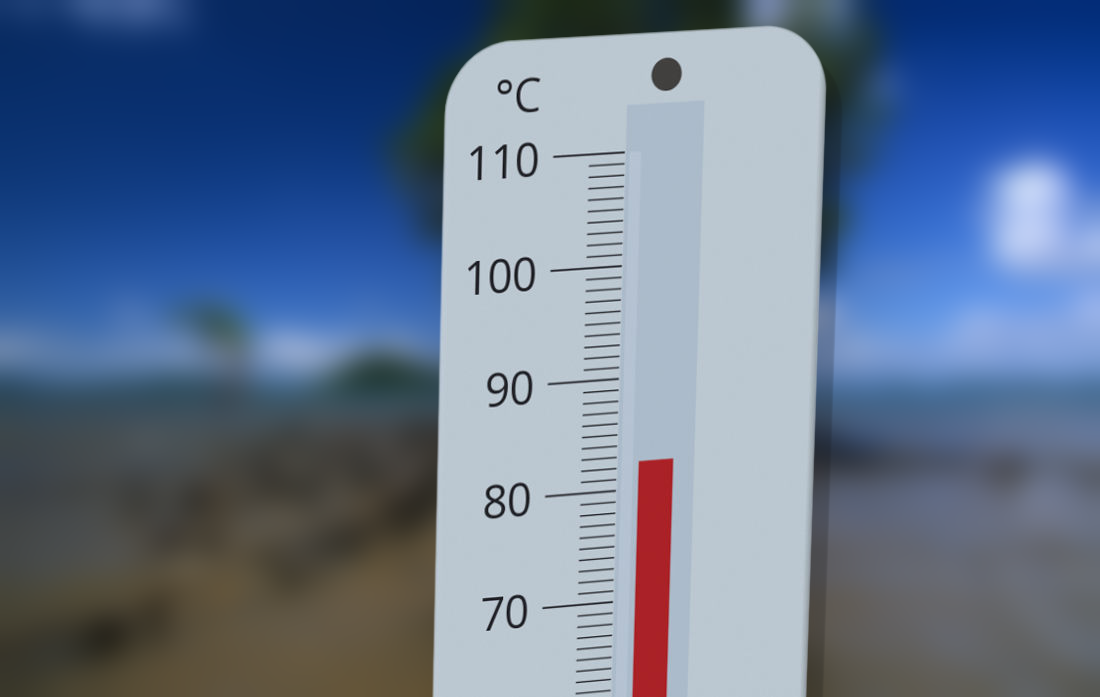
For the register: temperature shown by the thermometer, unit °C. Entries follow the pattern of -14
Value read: 82.5
